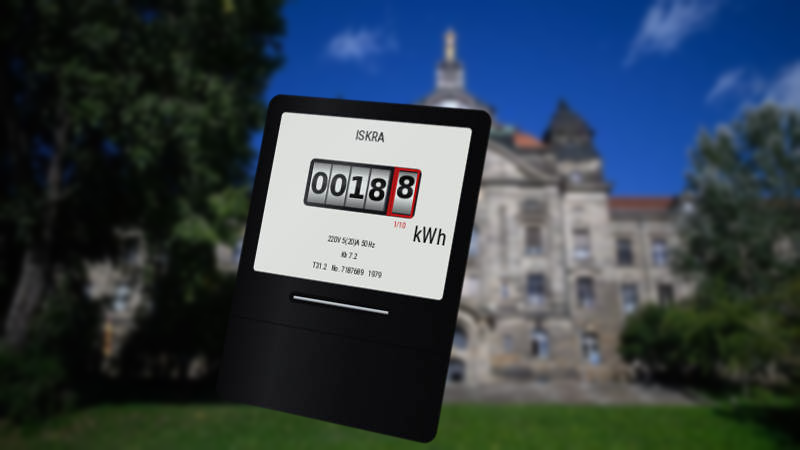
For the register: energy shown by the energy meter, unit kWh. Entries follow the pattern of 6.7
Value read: 18.8
